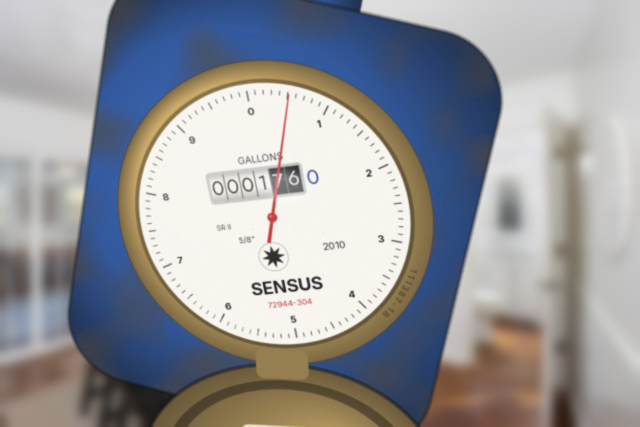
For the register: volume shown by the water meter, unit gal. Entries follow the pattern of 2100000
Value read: 1760.5
